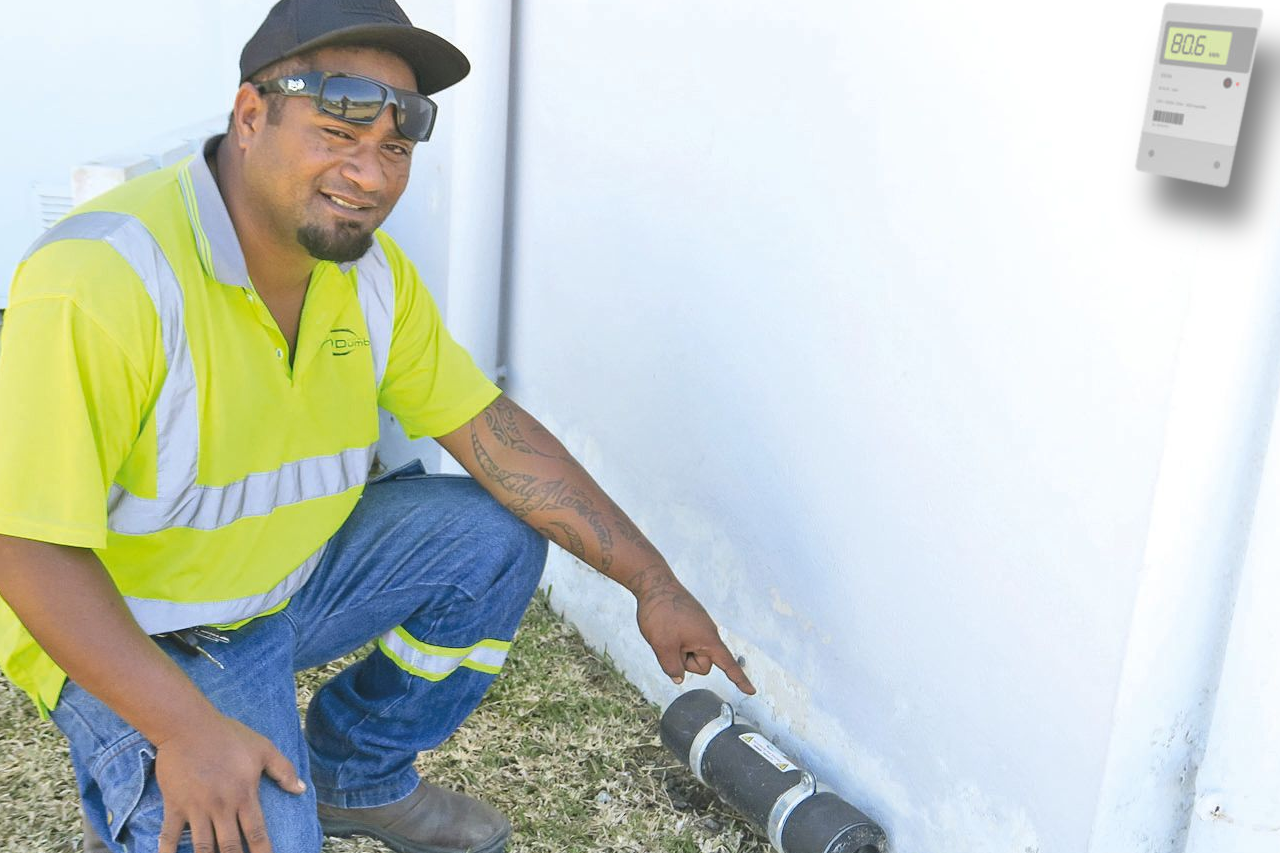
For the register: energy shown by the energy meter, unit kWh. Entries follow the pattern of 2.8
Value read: 80.6
